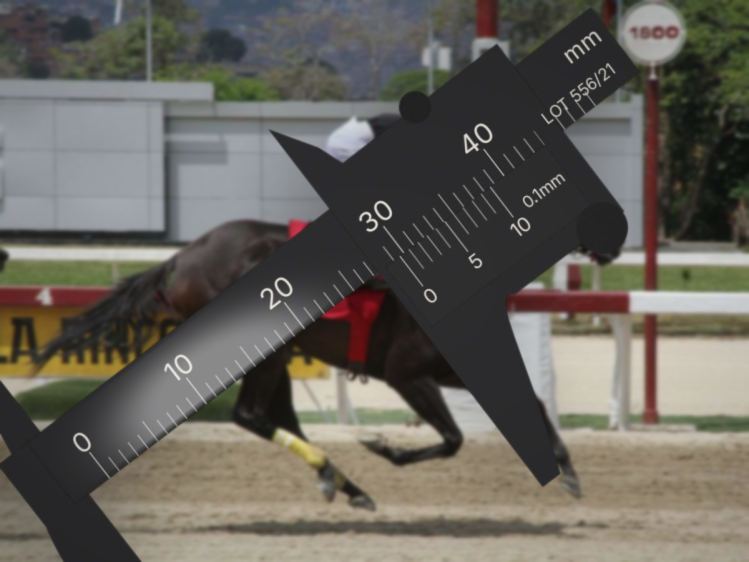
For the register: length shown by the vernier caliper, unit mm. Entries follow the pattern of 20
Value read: 29.6
